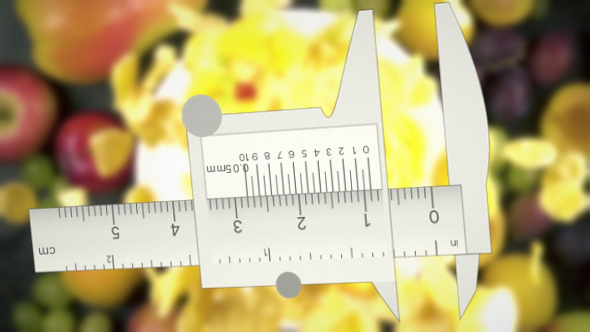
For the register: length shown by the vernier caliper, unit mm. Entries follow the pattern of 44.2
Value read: 9.0
